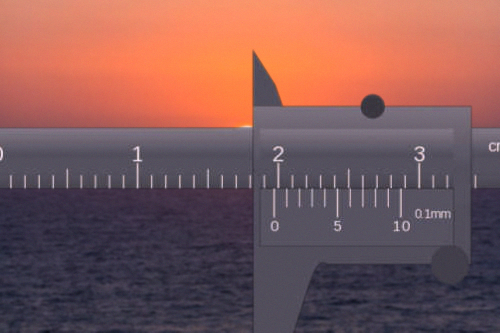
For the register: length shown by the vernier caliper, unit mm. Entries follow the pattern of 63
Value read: 19.7
